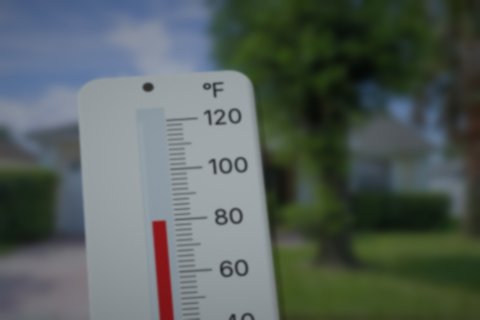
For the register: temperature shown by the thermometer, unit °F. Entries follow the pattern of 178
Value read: 80
